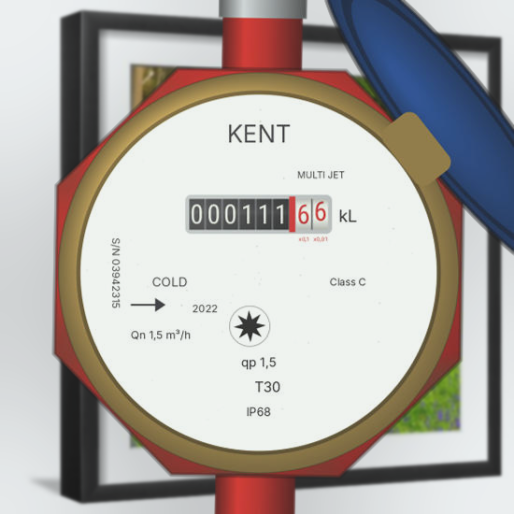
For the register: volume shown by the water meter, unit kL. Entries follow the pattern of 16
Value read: 111.66
